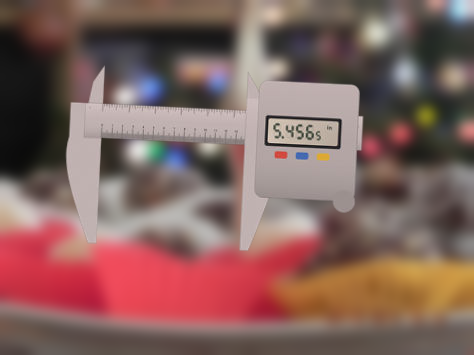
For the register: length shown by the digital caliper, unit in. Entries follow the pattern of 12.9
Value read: 5.4565
